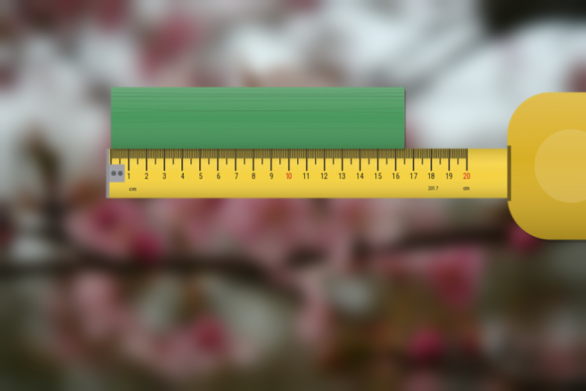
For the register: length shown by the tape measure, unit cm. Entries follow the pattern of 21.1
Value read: 16.5
